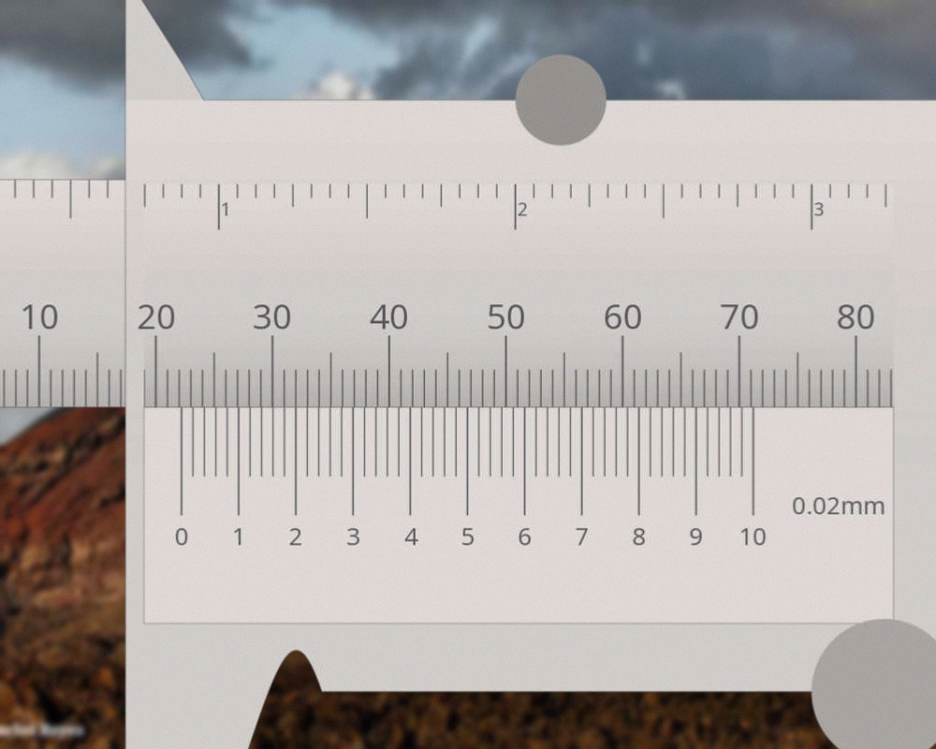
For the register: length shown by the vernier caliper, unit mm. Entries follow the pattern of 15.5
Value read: 22.2
